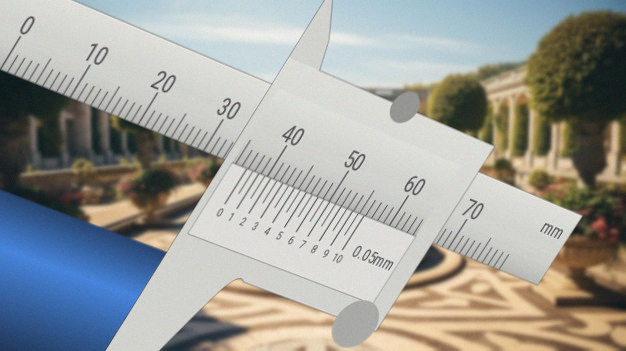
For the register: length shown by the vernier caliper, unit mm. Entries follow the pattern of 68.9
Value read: 36.8
